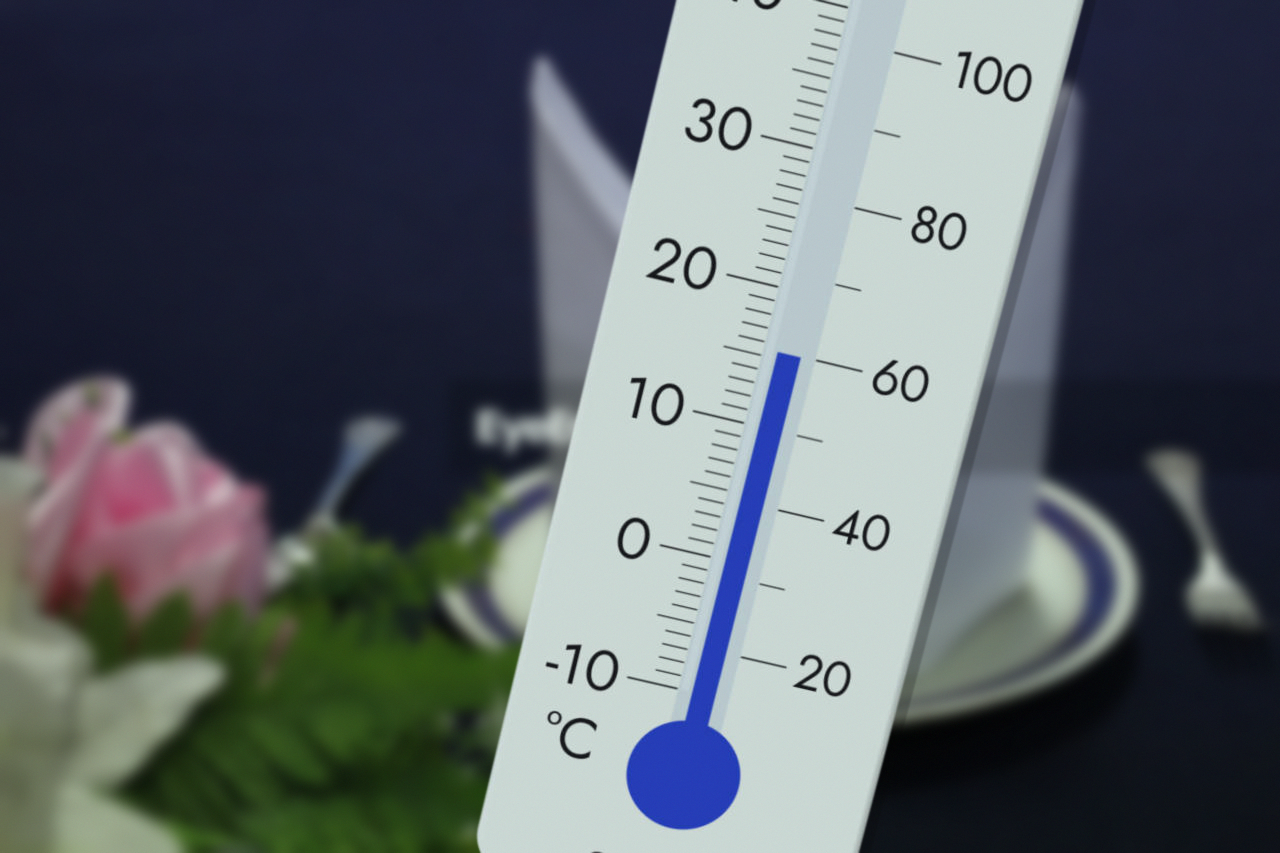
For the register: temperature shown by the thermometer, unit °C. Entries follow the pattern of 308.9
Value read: 15.5
